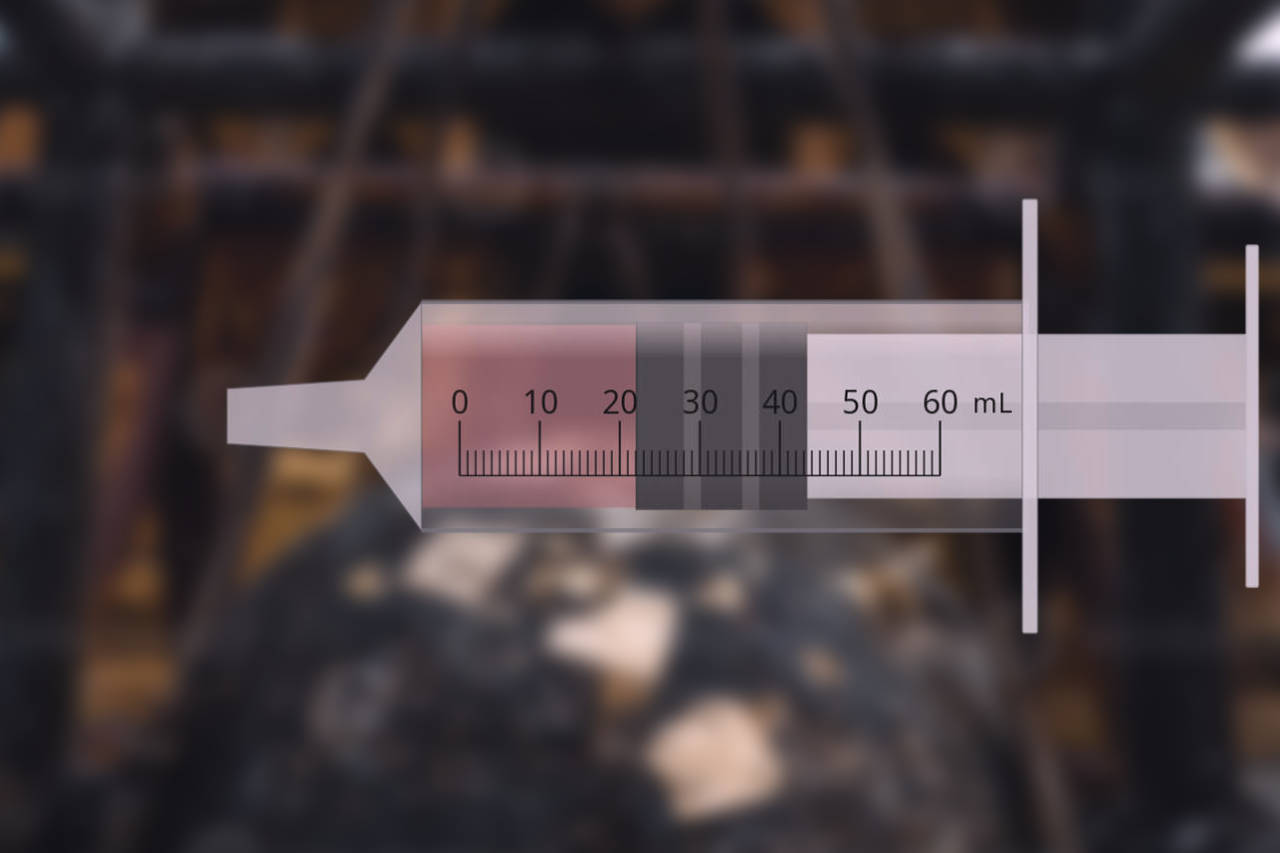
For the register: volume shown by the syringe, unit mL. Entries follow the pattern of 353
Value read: 22
